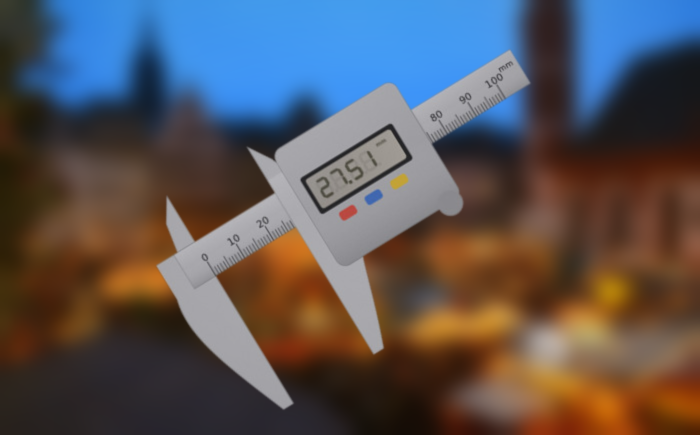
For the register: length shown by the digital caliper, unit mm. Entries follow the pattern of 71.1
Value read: 27.51
